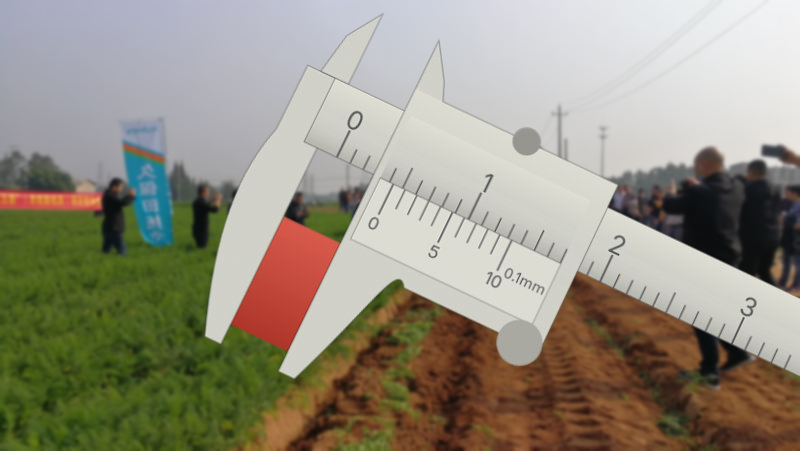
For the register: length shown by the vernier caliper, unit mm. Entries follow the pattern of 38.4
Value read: 4.3
